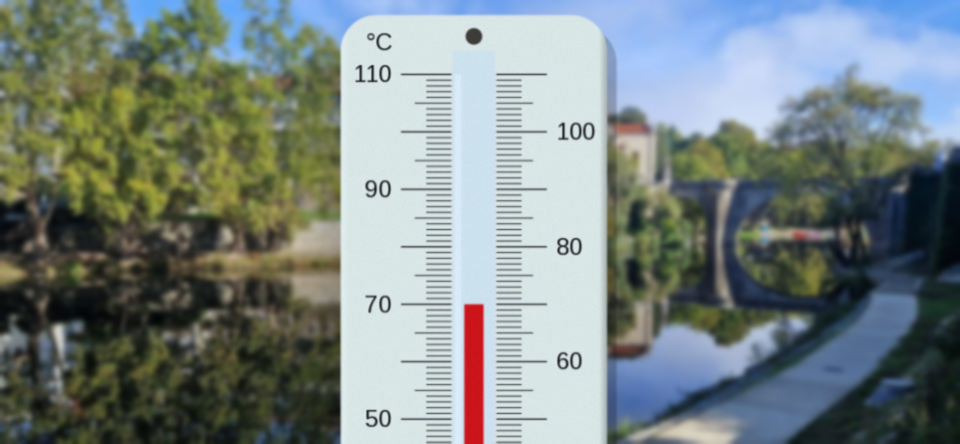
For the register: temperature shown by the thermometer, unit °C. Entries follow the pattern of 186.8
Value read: 70
